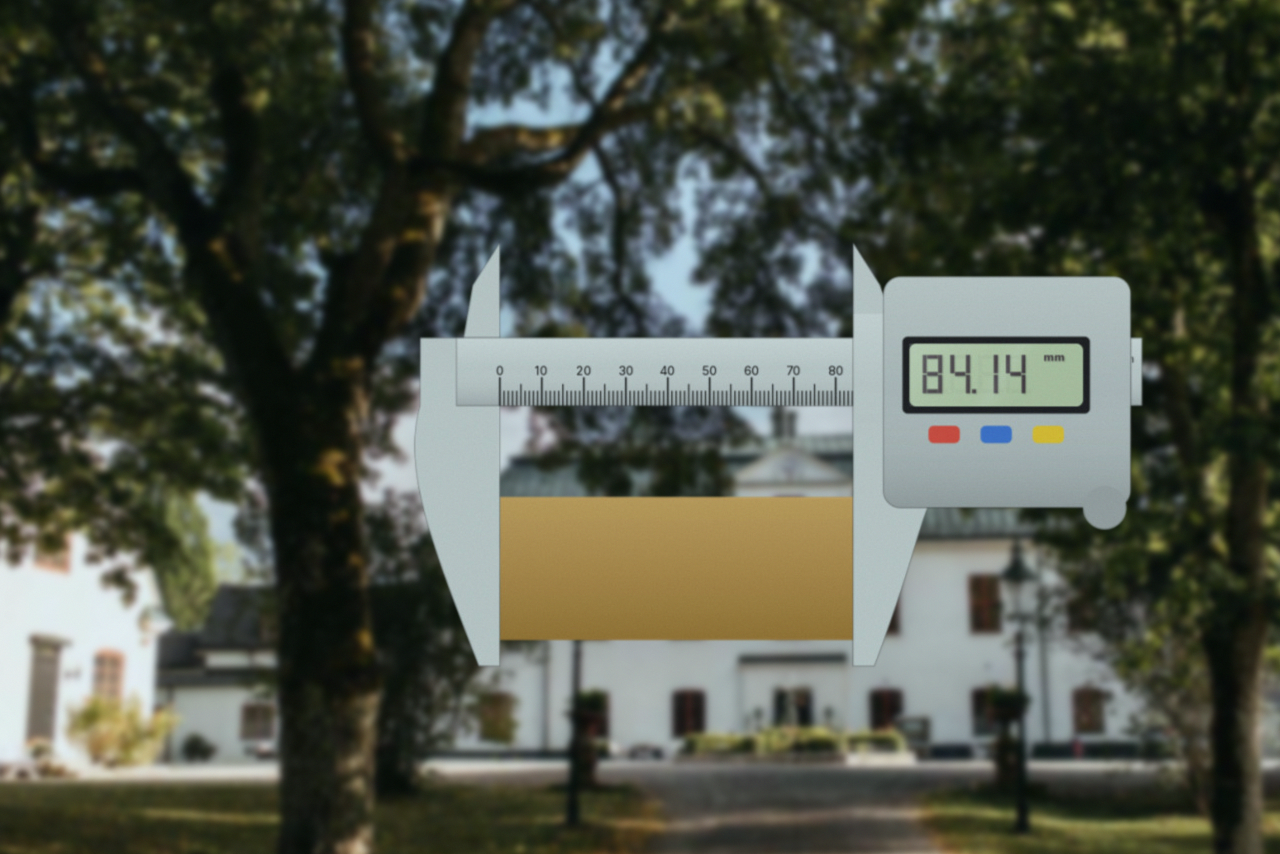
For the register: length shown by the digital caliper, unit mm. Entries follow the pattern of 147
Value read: 84.14
